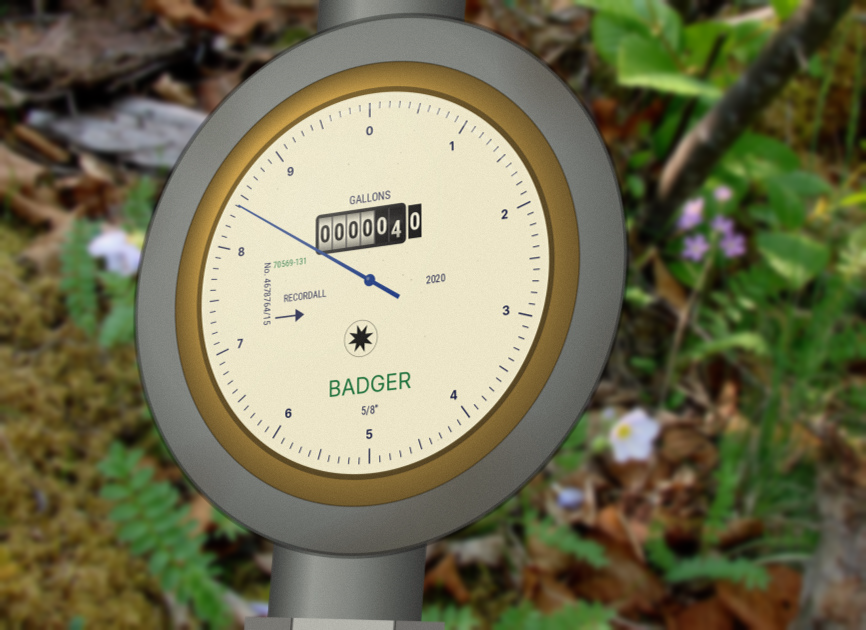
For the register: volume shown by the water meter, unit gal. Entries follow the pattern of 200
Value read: 38.4
